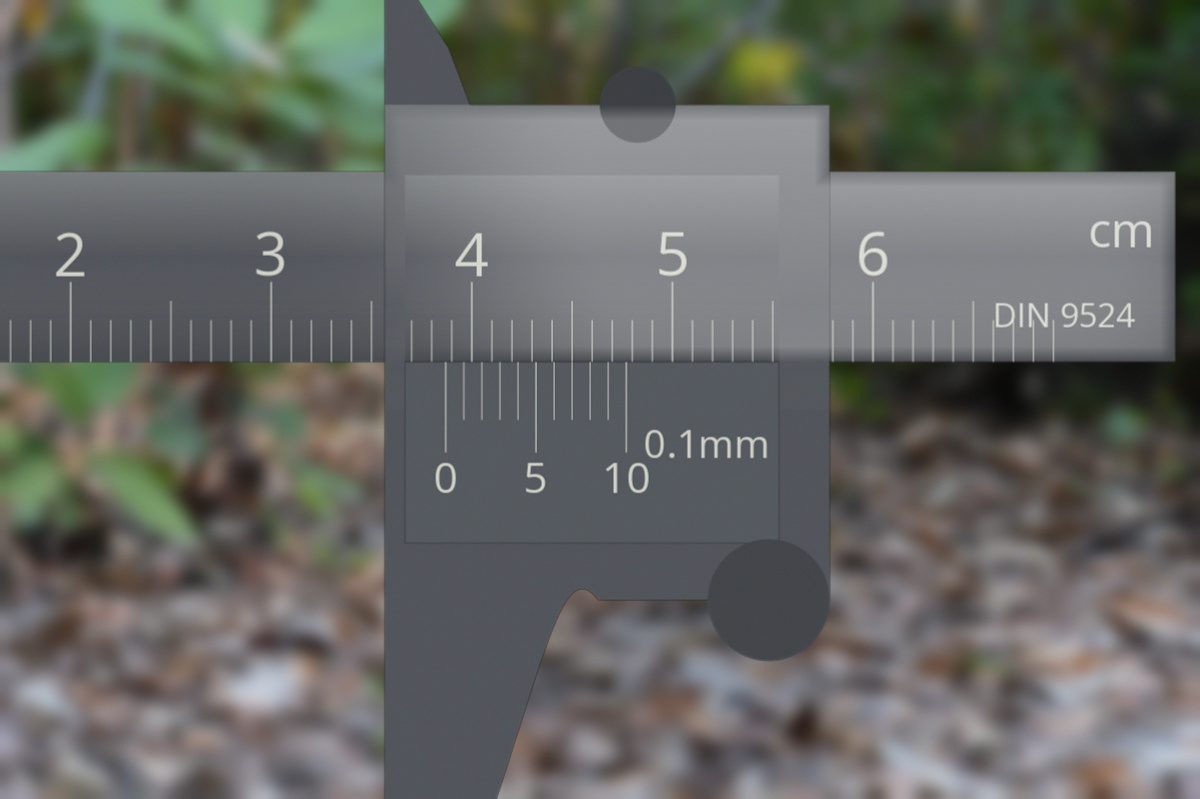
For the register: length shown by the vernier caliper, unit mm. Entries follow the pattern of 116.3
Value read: 38.7
